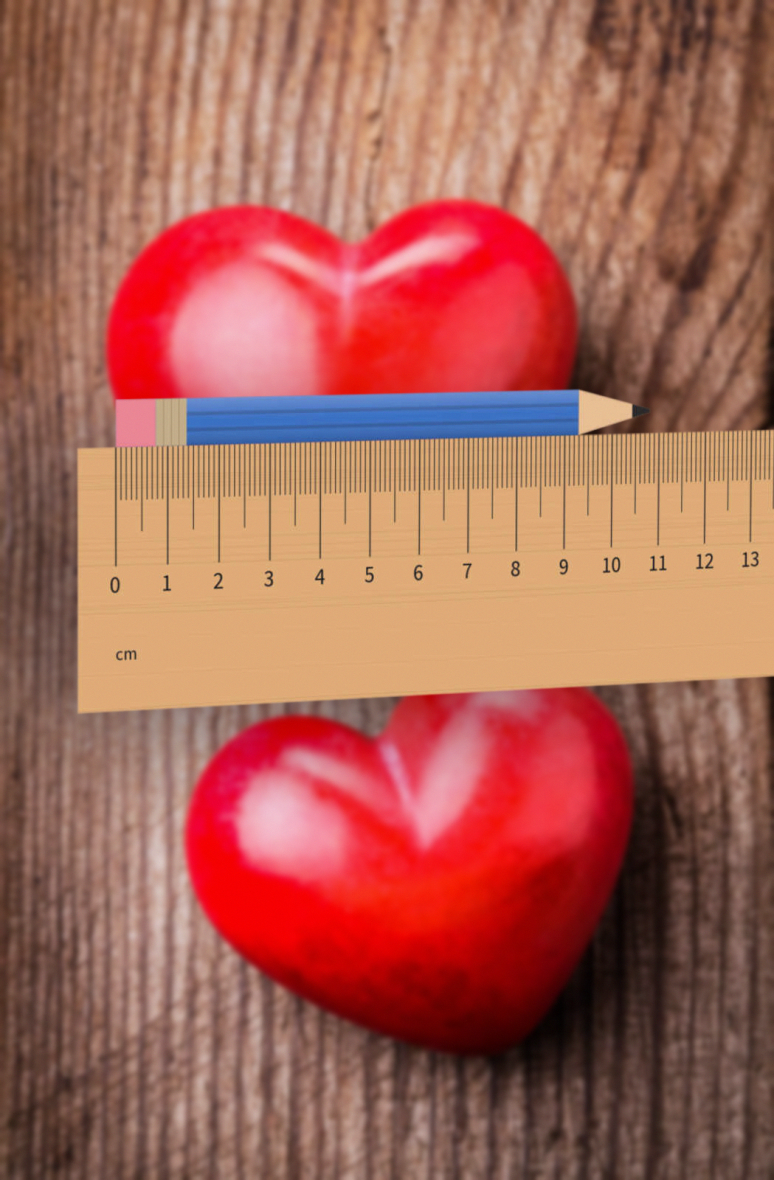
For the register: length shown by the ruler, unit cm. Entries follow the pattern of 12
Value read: 10.8
